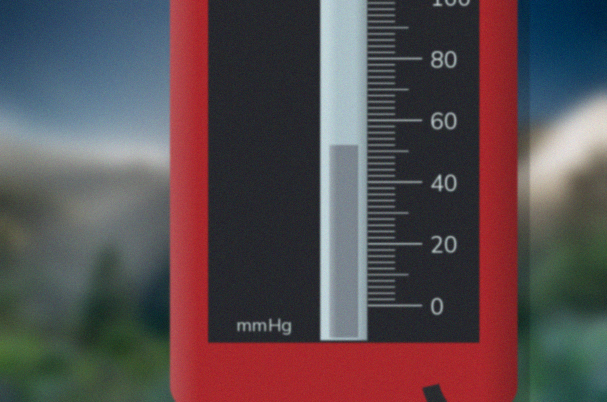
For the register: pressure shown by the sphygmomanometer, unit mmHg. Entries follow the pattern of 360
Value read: 52
